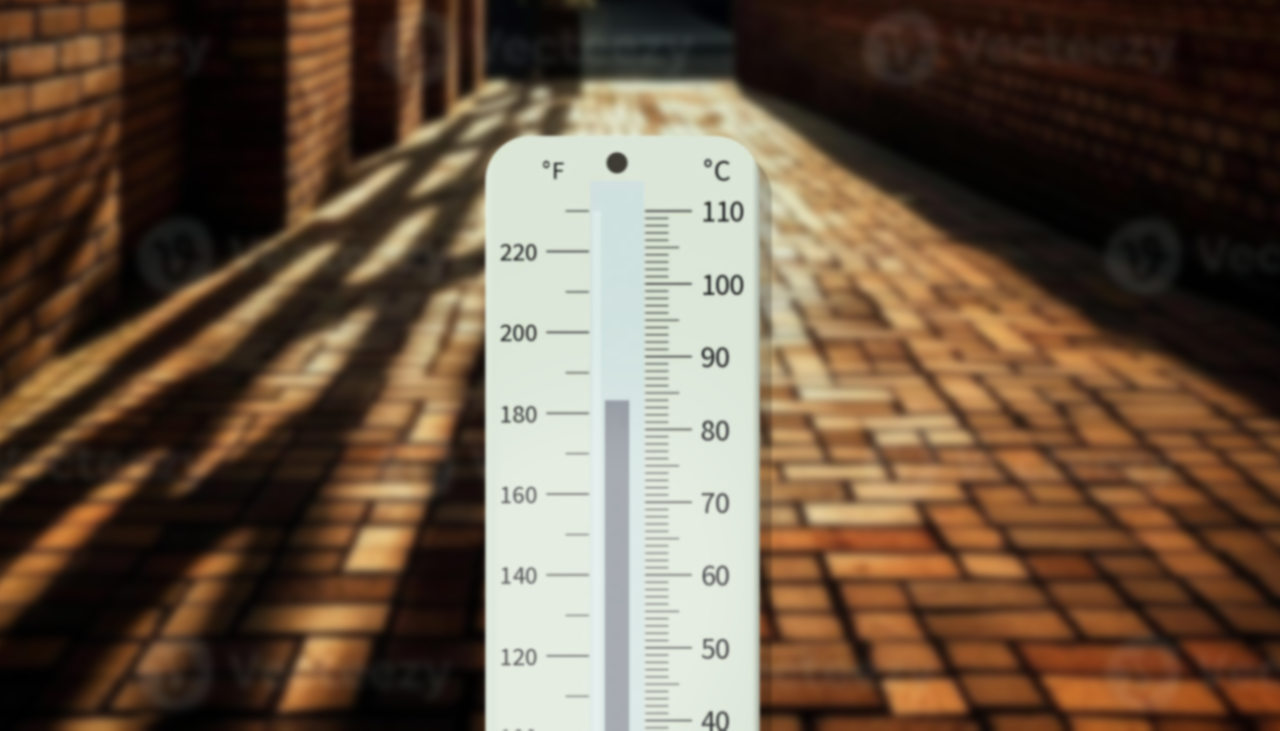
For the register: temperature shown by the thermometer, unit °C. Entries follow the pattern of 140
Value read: 84
